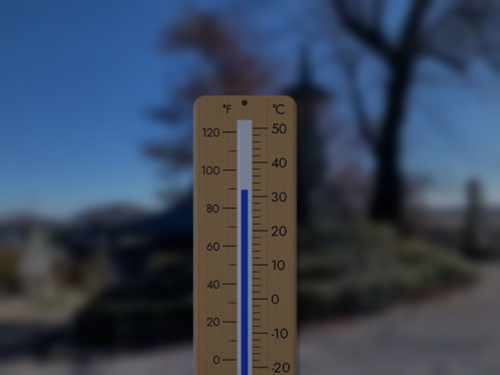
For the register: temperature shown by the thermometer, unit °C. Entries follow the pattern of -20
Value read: 32
